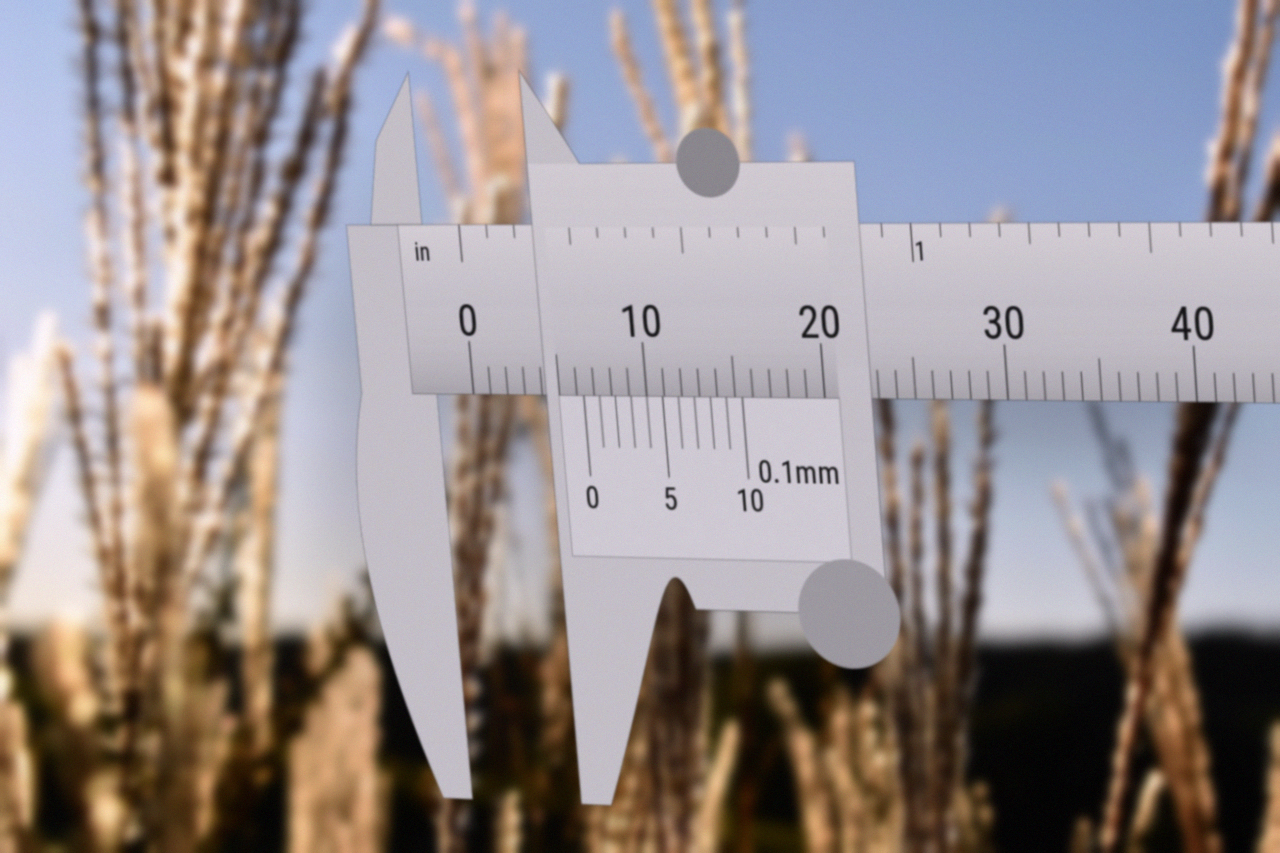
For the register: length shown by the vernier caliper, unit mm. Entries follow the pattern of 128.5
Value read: 6.4
